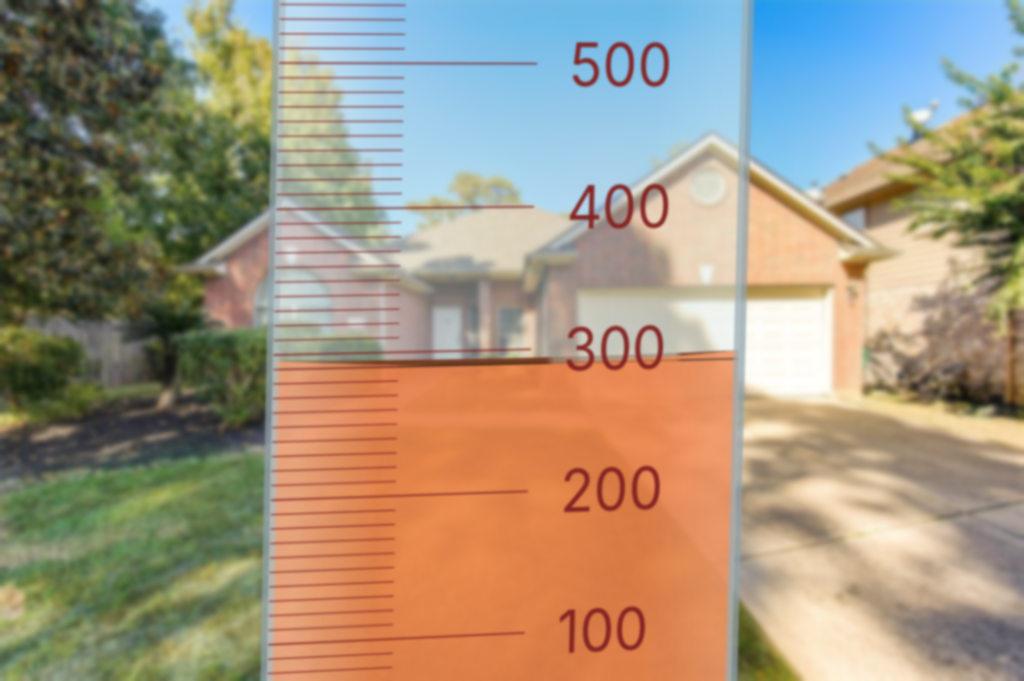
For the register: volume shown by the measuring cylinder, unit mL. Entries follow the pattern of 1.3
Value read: 290
